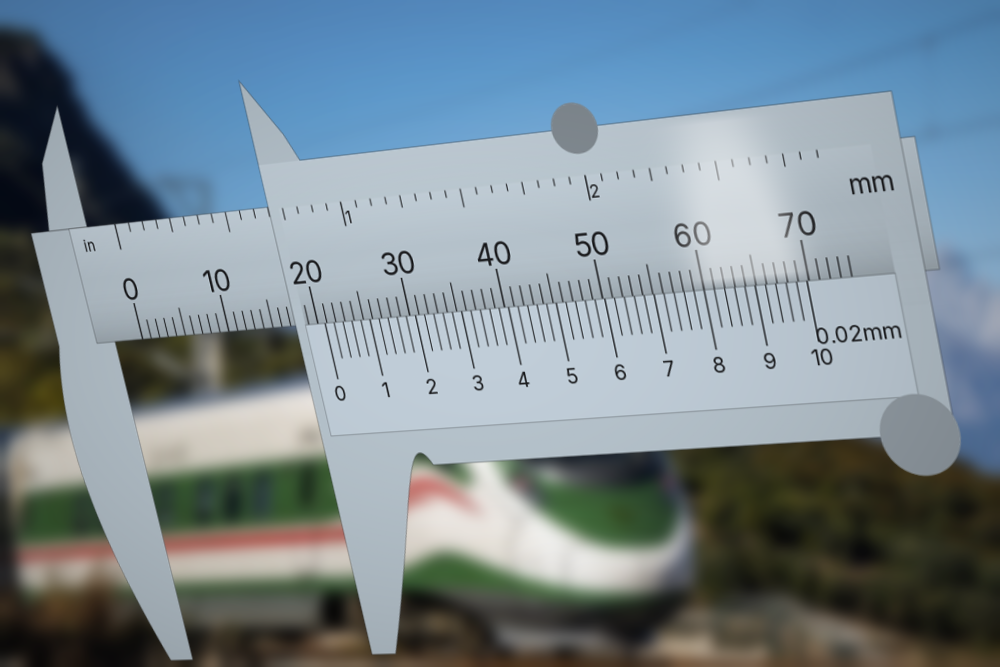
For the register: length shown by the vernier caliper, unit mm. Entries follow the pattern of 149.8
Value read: 20.8
